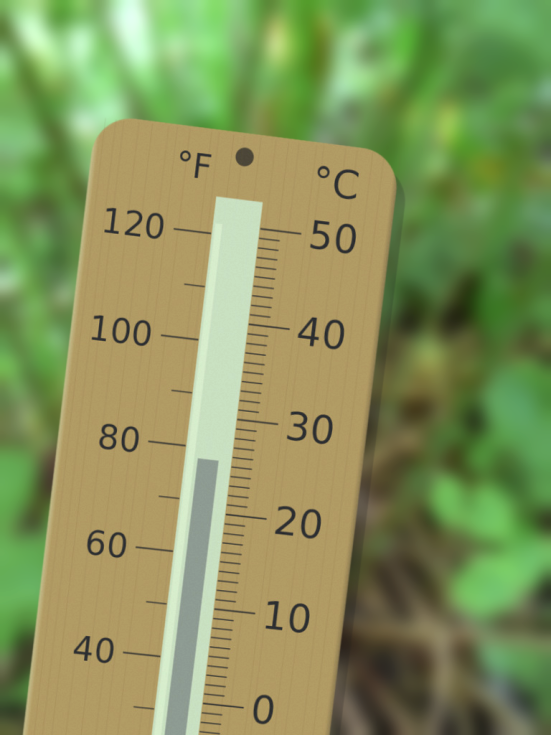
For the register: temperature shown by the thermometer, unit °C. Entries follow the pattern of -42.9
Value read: 25.5
